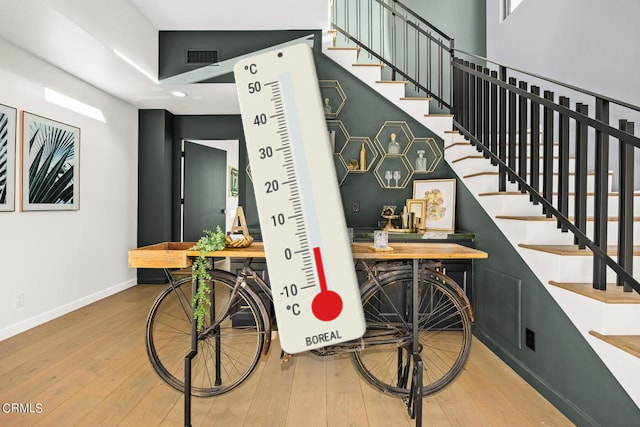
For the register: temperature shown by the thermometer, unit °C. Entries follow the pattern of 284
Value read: 0
